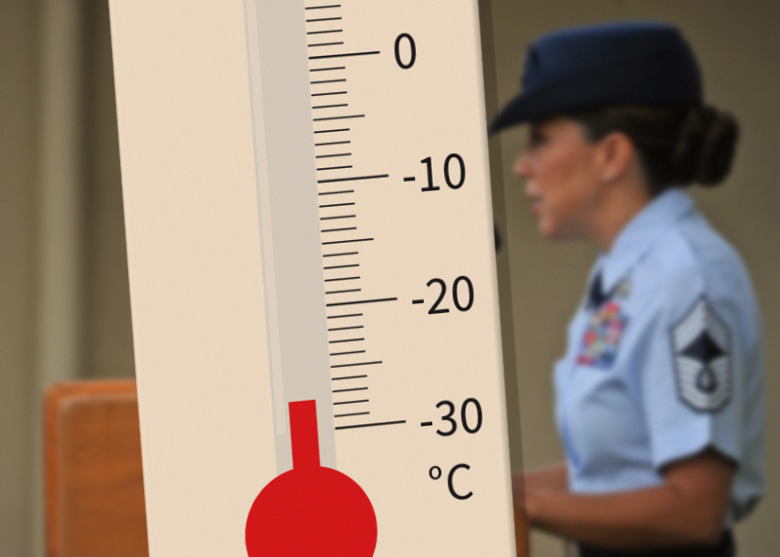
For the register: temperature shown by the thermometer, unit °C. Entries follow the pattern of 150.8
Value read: -27.5
